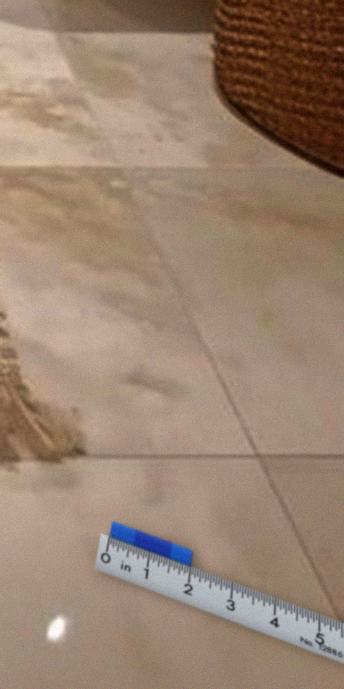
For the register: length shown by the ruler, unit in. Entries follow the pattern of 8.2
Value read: 2
